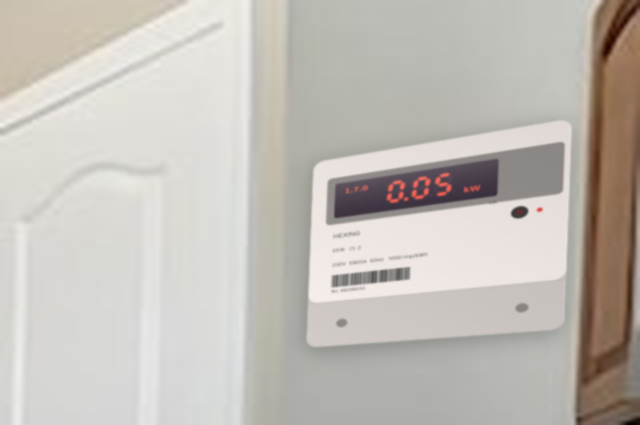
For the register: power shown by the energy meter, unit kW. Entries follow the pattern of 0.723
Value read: 0.05
